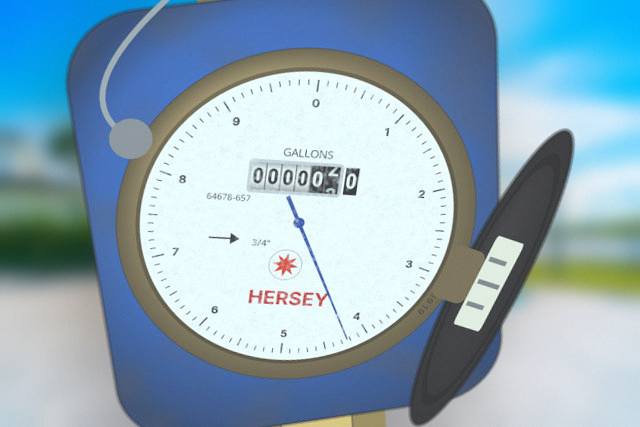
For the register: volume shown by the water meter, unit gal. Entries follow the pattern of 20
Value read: 24.2
